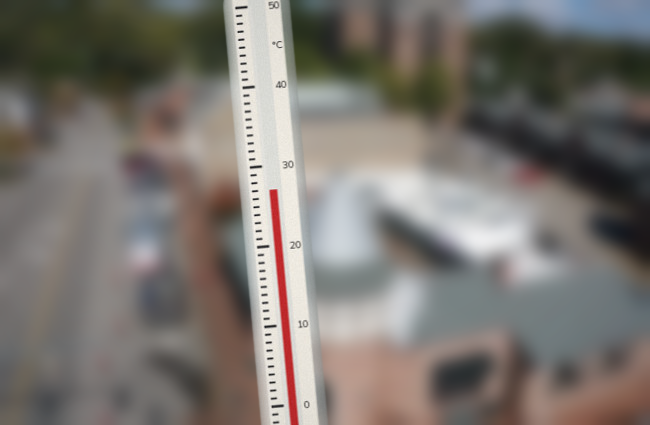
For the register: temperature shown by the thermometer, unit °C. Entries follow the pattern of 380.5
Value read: 27
